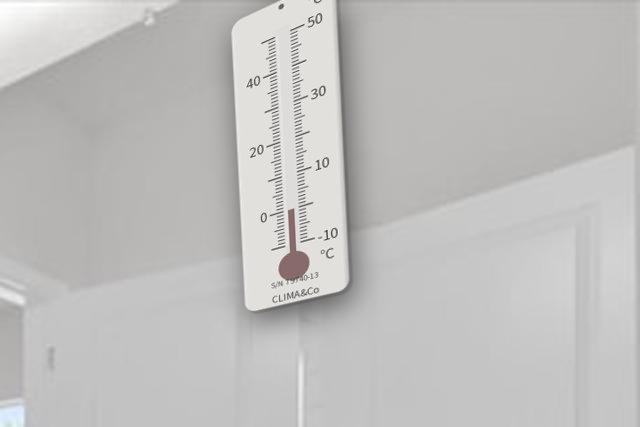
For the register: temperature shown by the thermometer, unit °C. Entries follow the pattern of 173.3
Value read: 0
